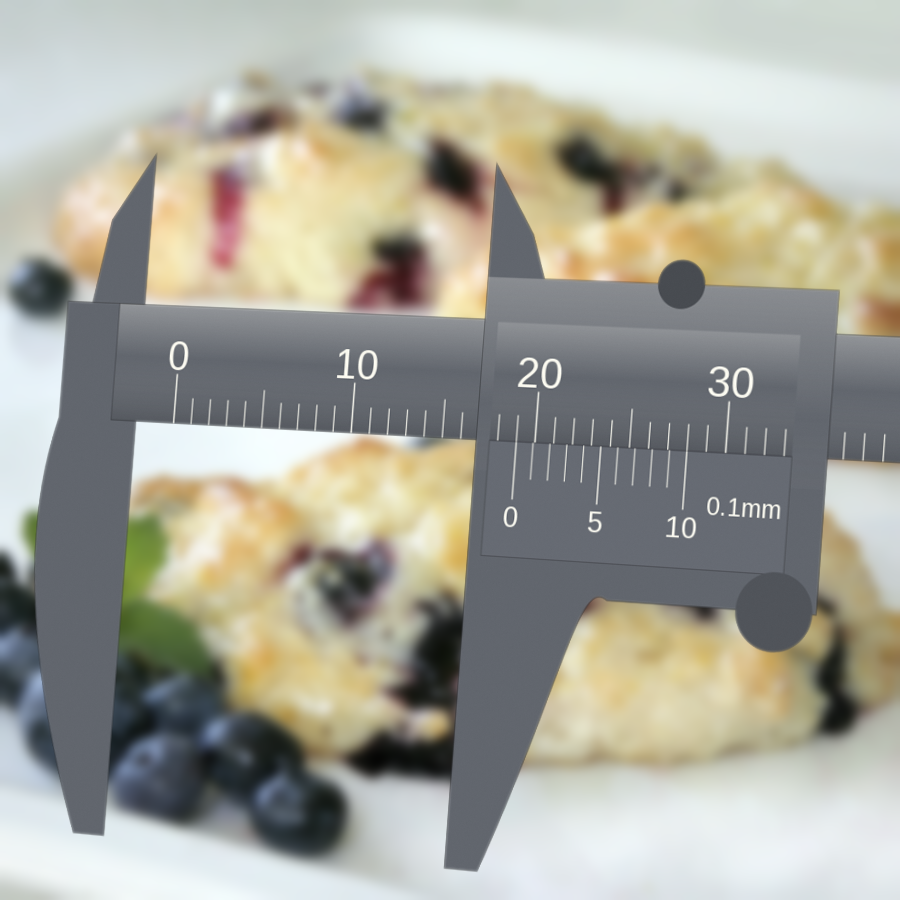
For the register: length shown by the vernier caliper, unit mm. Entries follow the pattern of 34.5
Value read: 19.0
